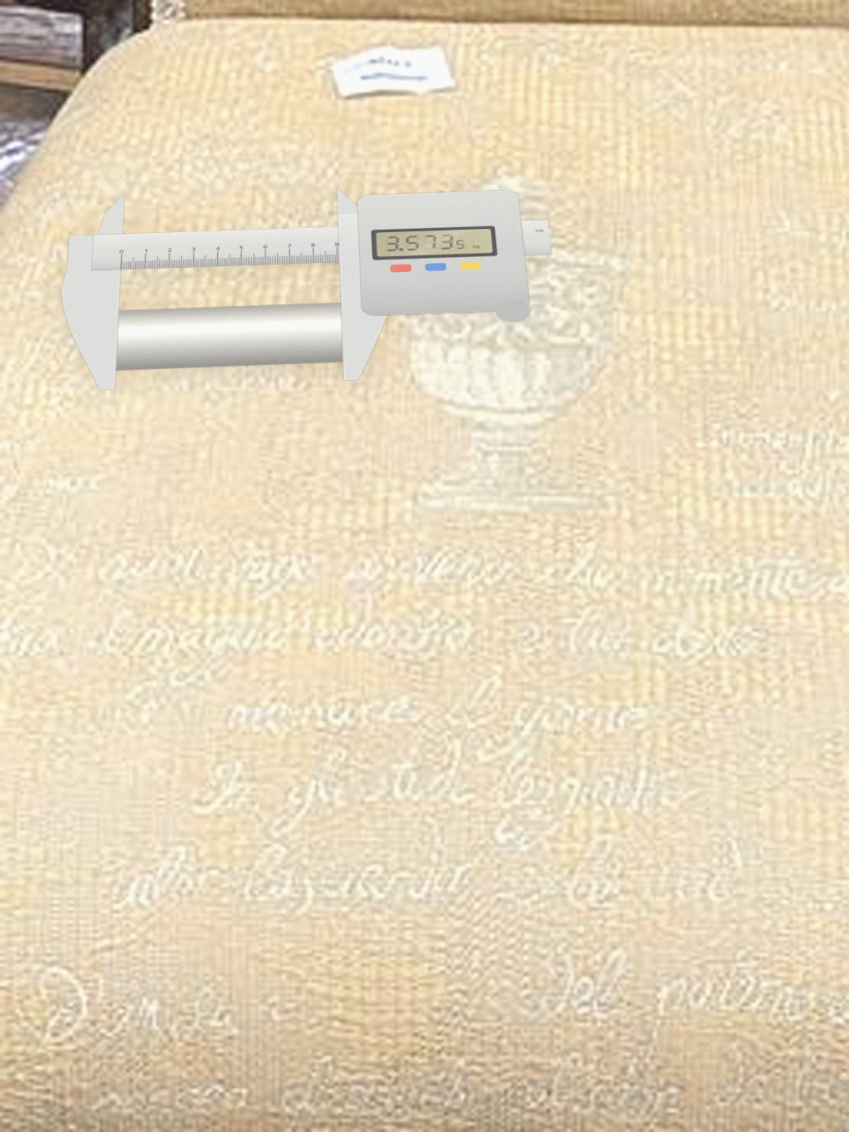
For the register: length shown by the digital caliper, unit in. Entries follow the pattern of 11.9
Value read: 3.5735
